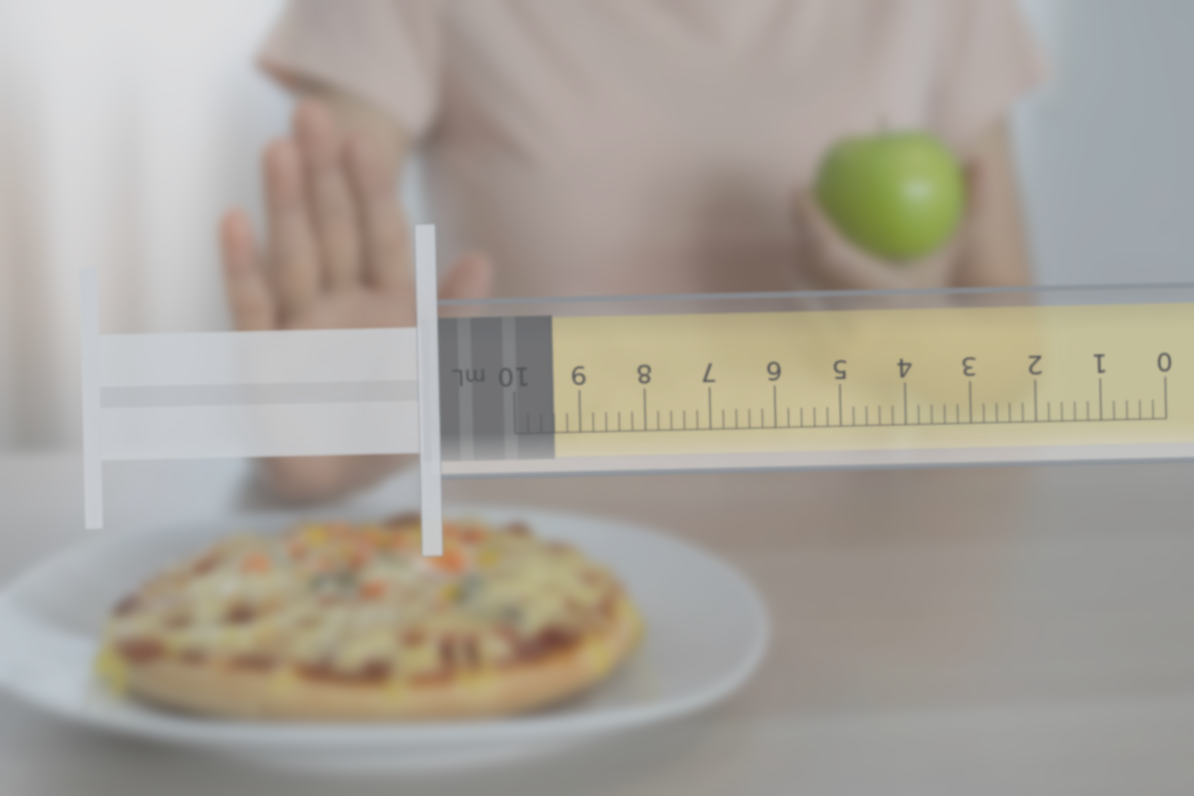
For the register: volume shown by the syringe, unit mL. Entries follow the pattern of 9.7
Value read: 9.4
